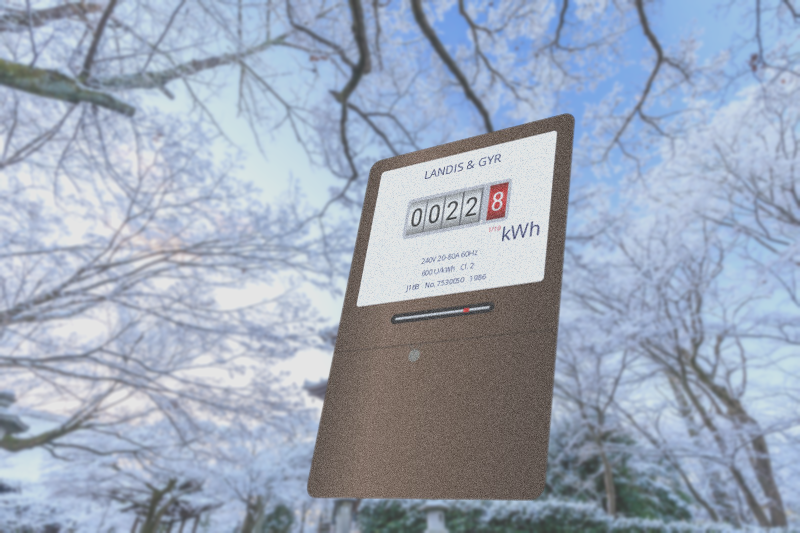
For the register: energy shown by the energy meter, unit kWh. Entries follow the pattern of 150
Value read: 22.8
